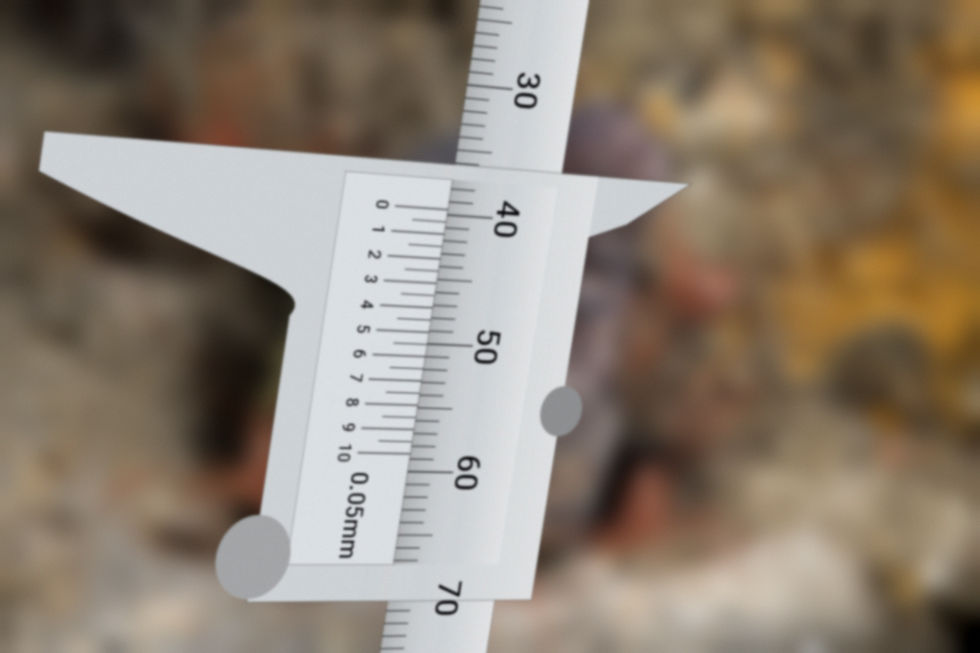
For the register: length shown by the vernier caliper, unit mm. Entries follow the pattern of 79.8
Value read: 39.6
